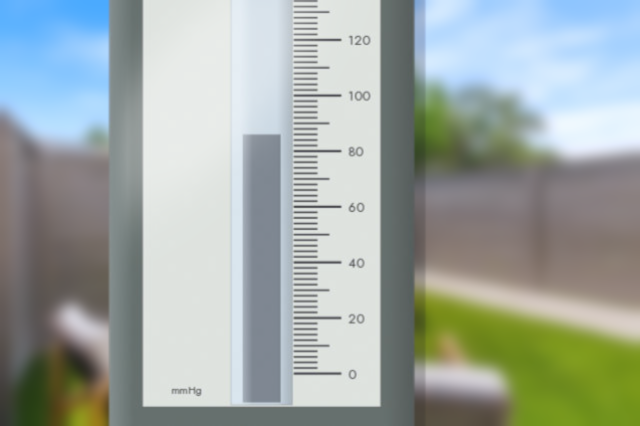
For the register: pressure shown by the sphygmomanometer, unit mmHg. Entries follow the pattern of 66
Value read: 86
